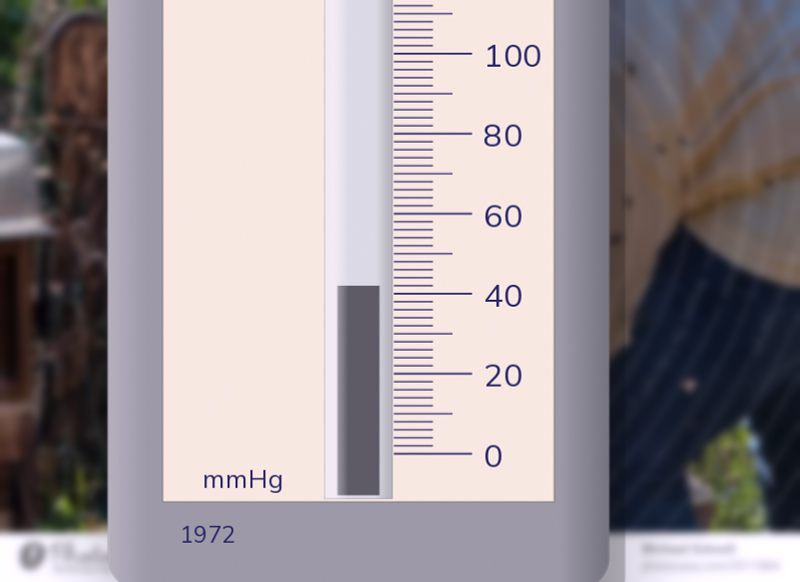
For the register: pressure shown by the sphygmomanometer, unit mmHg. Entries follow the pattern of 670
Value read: 42
